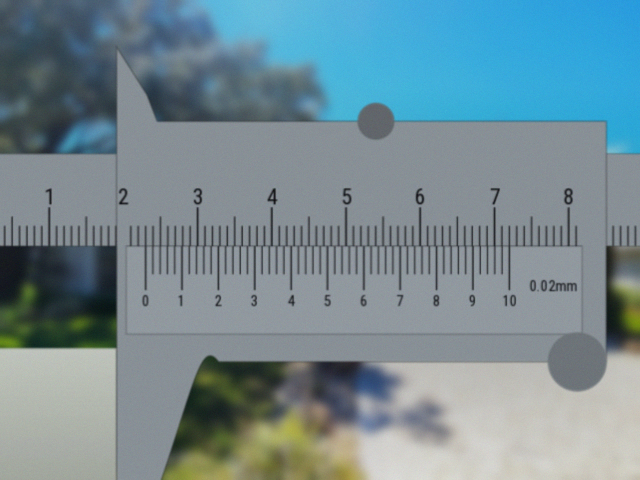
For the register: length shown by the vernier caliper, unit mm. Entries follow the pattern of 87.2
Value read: 23.0
